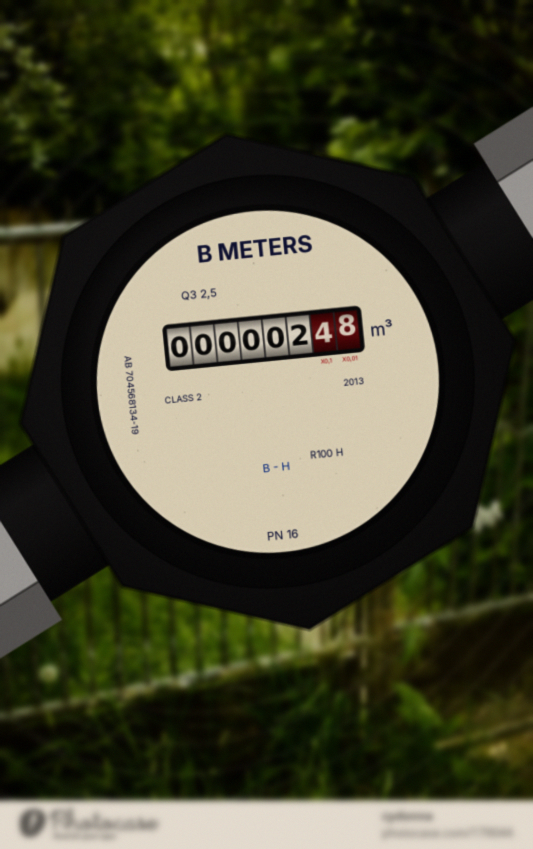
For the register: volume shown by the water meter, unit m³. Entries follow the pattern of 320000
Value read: 2.48
